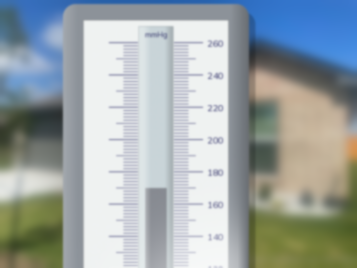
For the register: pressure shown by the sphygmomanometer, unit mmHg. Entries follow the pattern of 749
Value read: 170
